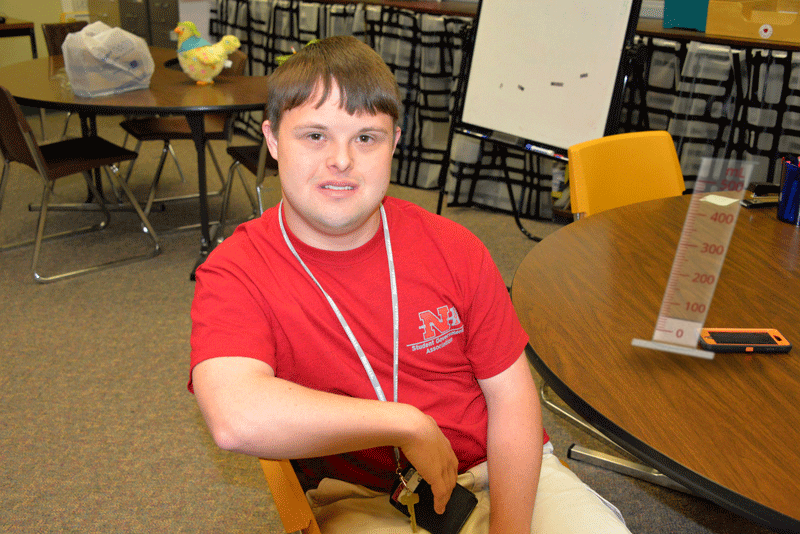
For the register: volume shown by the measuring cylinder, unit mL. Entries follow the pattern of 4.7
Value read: 50
